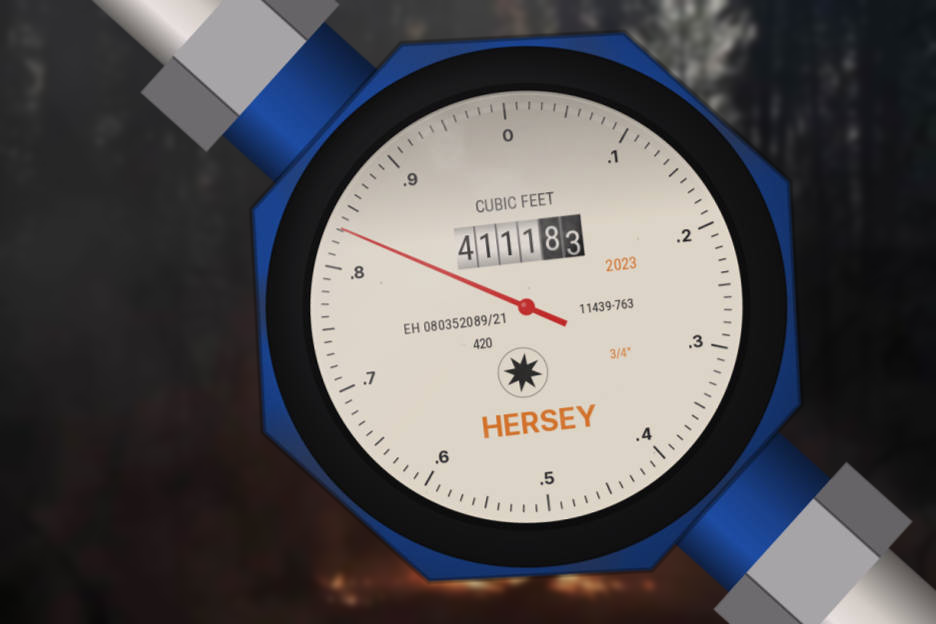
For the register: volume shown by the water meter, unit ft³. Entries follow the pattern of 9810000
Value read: 411182.83
